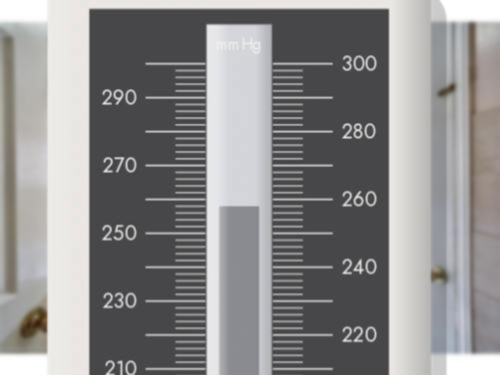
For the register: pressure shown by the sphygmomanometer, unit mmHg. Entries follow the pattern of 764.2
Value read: 258
